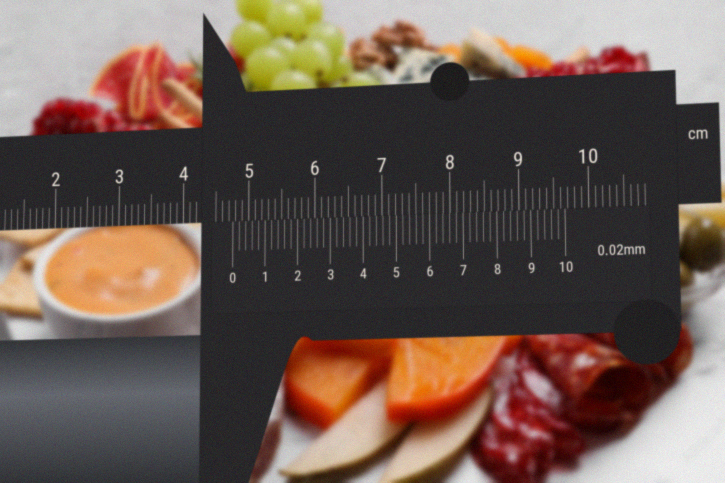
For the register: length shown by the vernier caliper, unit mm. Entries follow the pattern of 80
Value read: 47.6
